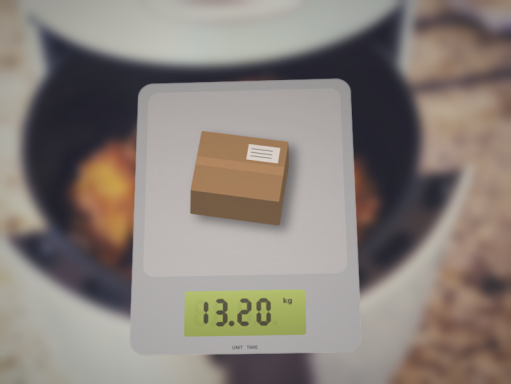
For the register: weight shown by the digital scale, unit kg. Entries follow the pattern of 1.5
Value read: 13.20
